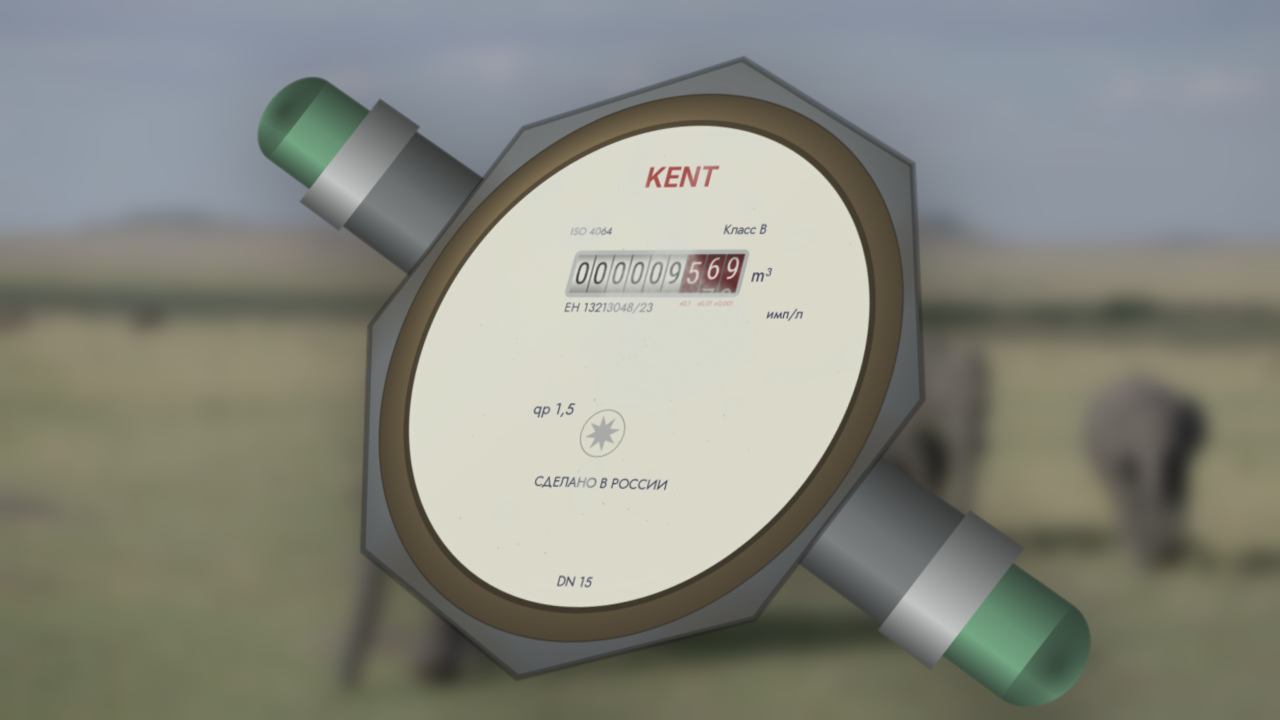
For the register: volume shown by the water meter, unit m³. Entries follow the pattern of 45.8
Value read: 9.569
